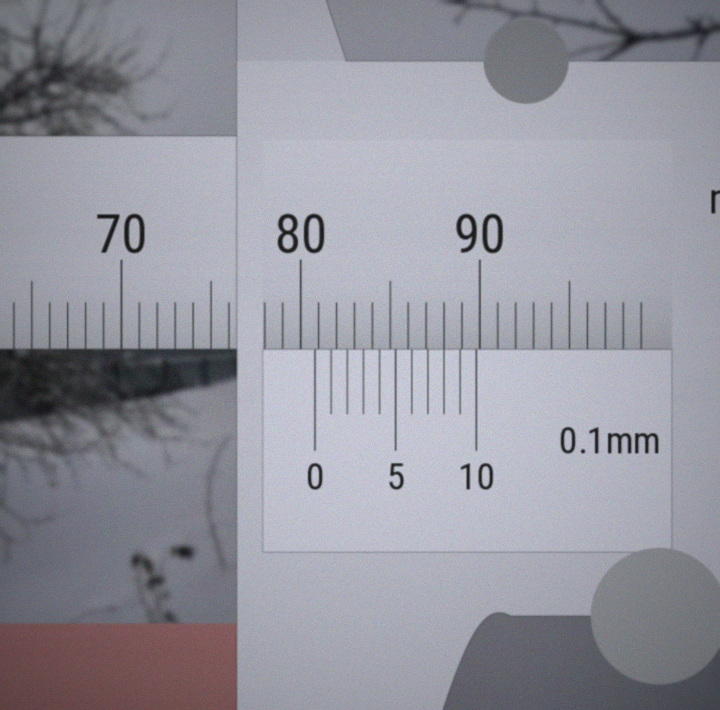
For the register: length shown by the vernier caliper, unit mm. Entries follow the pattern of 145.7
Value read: 80.8
